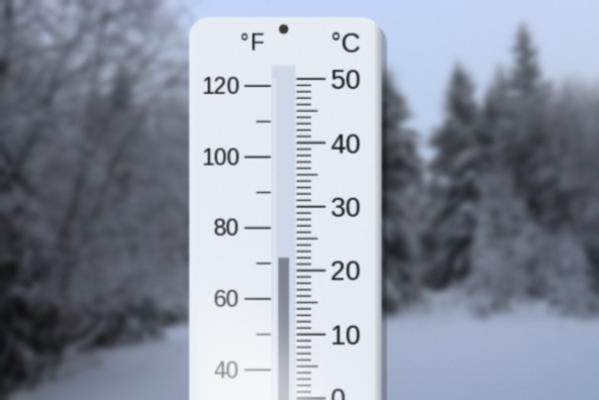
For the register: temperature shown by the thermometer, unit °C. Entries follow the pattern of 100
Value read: 22
